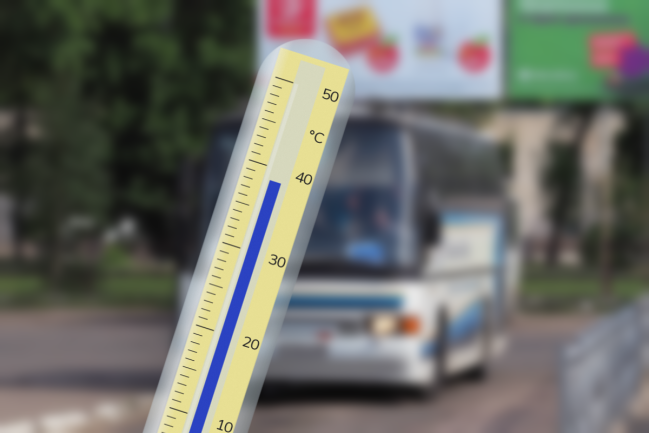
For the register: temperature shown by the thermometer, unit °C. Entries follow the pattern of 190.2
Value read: 38.5
